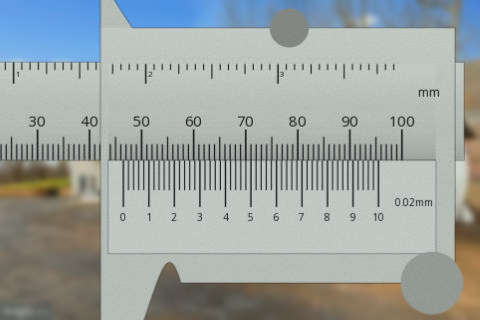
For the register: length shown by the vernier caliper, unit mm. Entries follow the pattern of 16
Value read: 46.5
